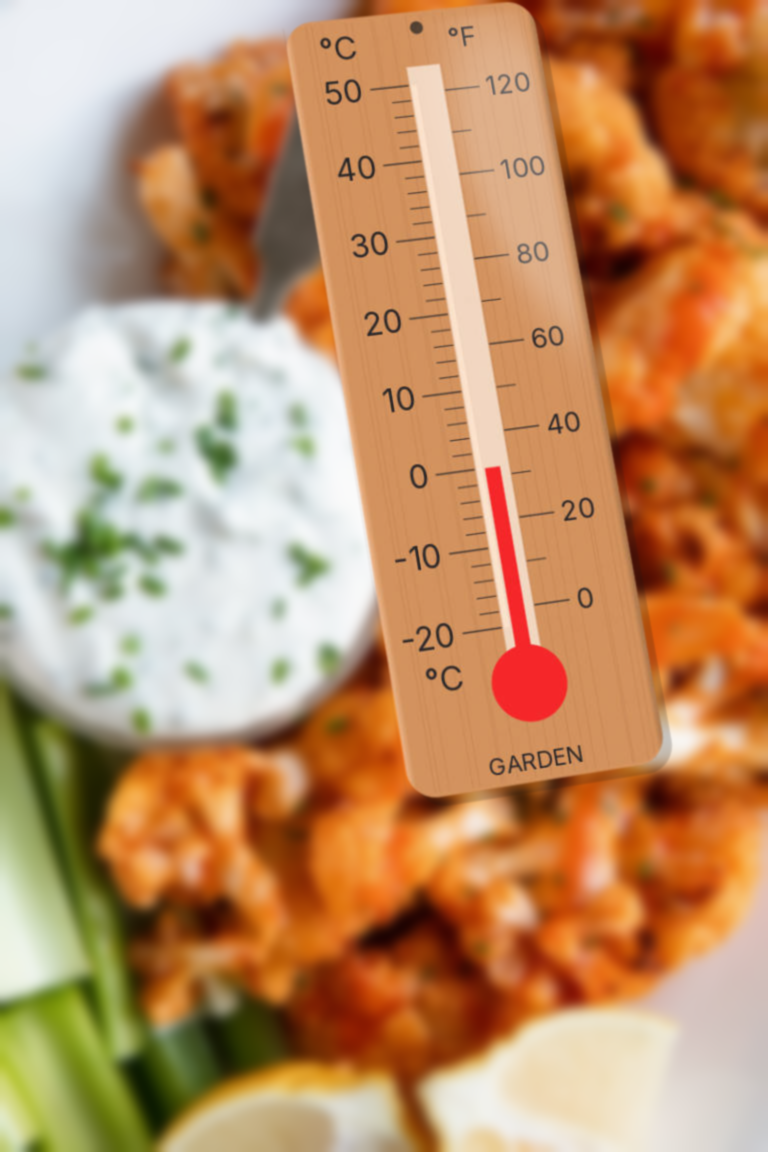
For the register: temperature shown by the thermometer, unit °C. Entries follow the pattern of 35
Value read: 0
